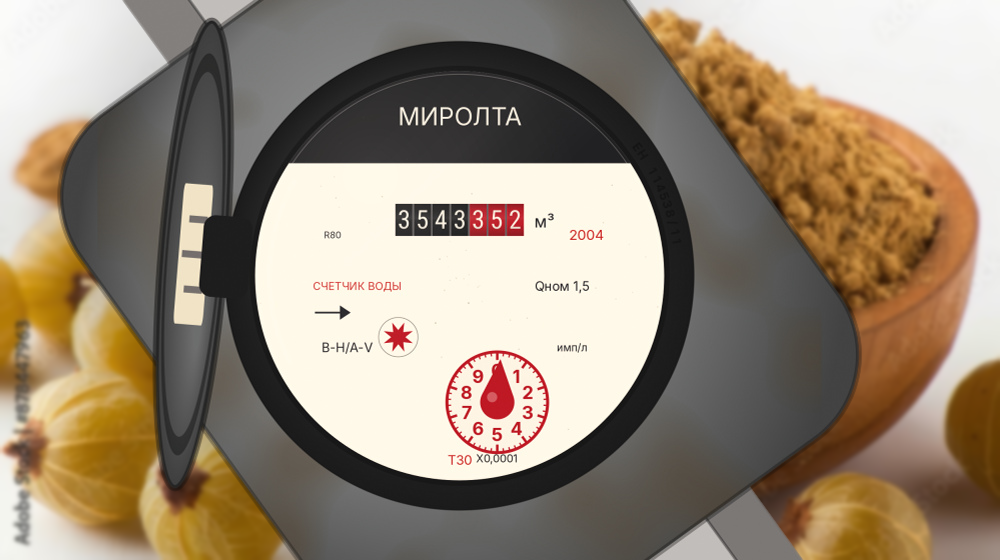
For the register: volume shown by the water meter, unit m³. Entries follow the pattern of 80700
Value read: 3543.3520
